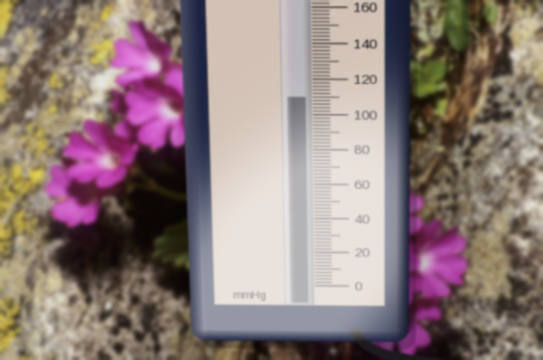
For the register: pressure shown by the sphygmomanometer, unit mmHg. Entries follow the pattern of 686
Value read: 110
